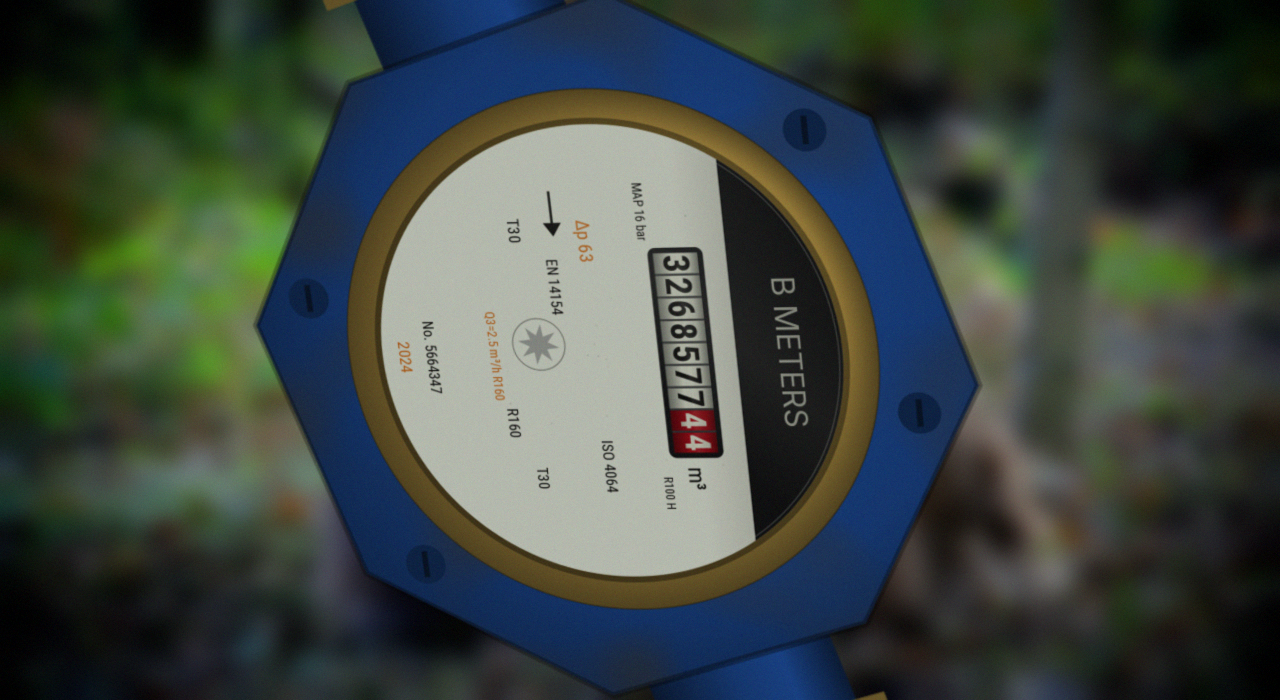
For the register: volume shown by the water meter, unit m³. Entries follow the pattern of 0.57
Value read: 3268577.44
